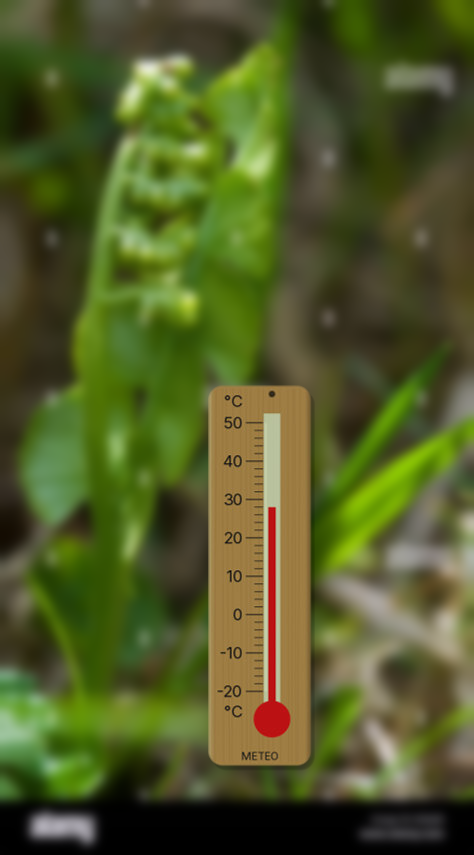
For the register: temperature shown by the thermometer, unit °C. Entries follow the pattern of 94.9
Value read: 28
